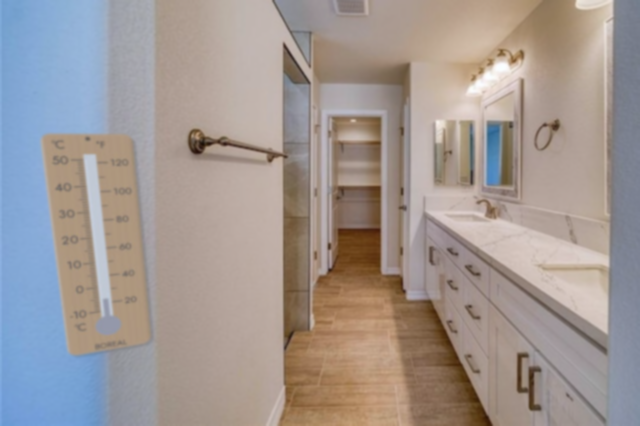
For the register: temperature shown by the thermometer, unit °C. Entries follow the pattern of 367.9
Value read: -5
